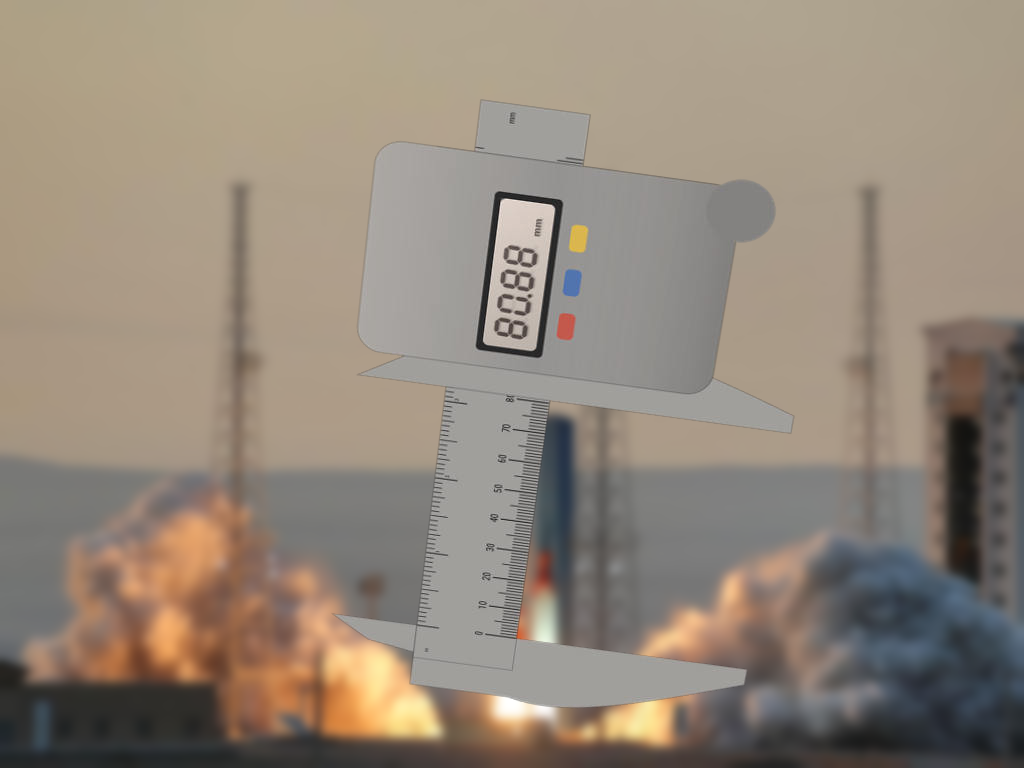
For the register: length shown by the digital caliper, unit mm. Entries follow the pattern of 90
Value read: 80.88
